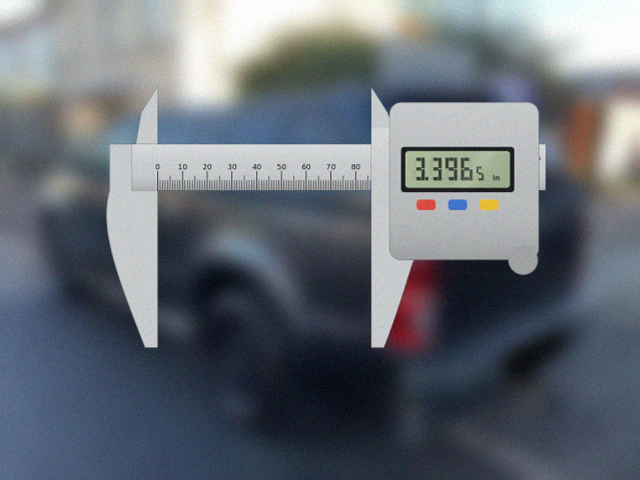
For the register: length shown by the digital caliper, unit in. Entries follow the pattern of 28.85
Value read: 3.3965
